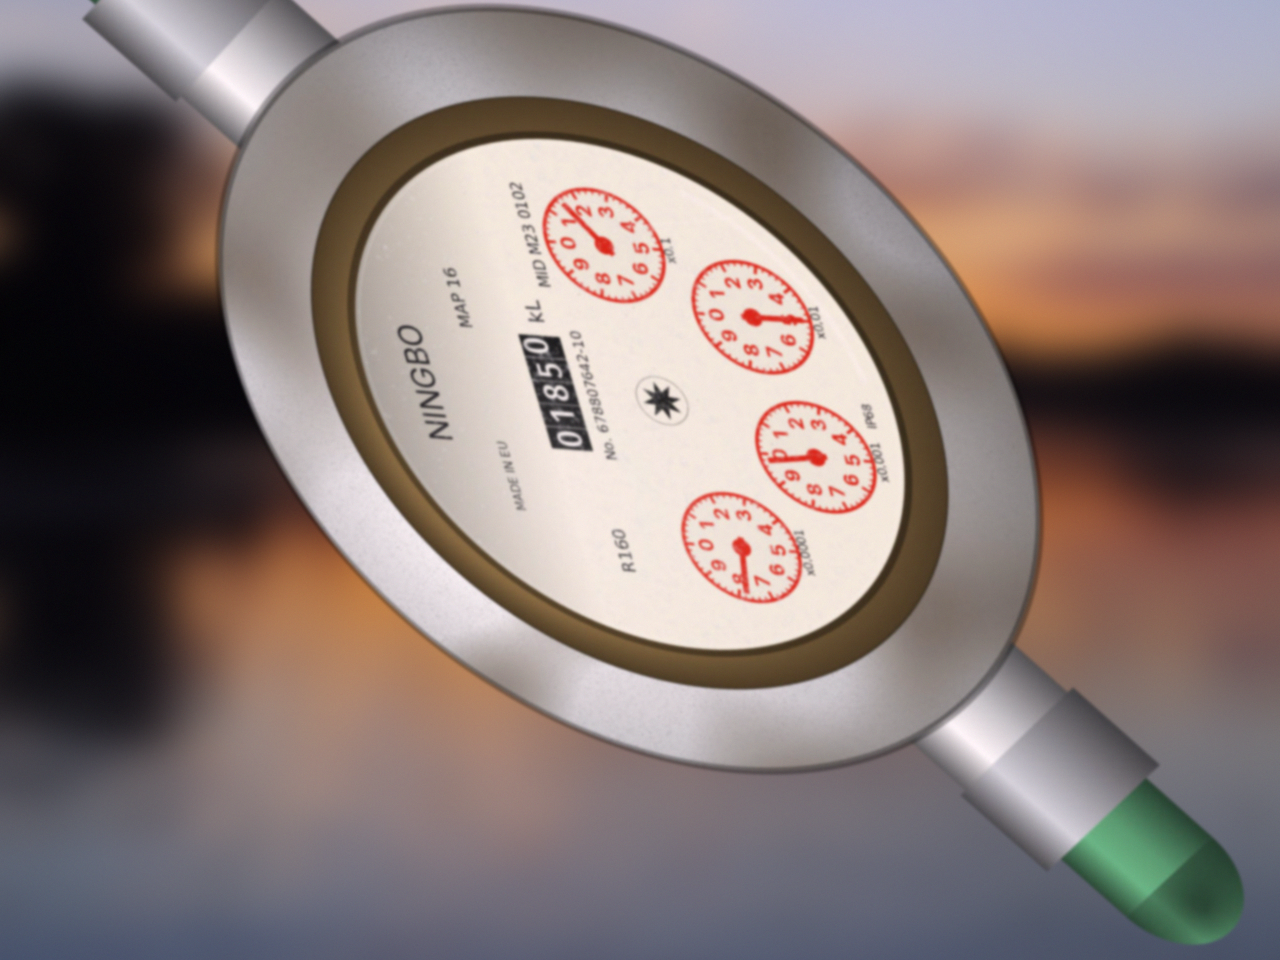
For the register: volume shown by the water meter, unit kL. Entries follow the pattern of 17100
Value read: 1850.1497
